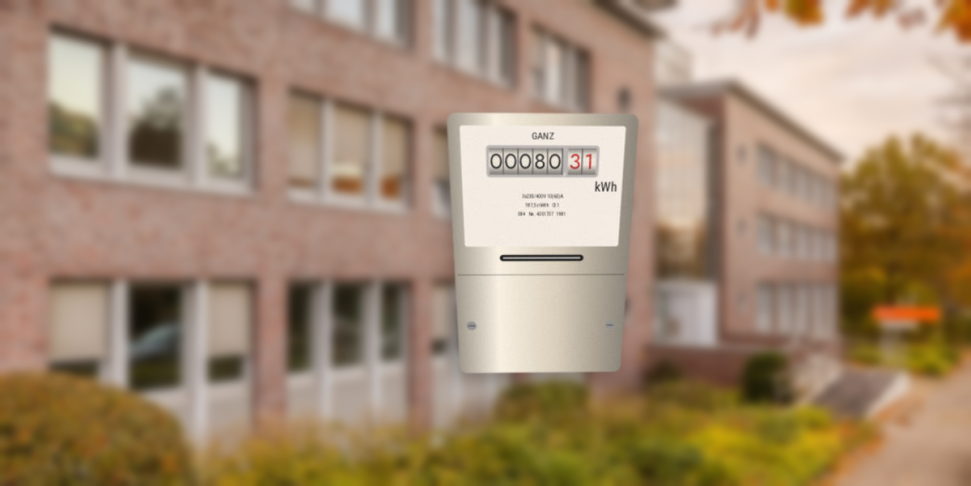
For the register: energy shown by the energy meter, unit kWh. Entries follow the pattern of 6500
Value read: 80.31
